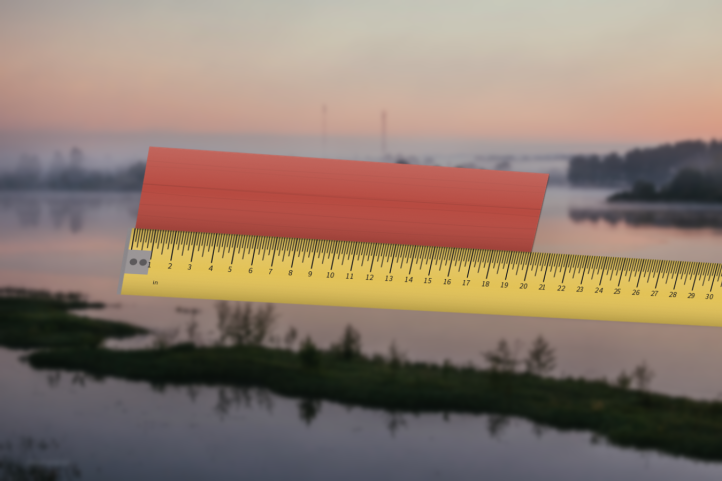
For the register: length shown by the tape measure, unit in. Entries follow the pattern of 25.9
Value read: 20
